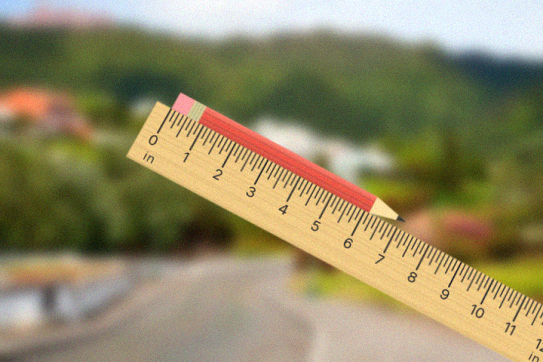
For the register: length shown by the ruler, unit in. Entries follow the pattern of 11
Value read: 7.125
